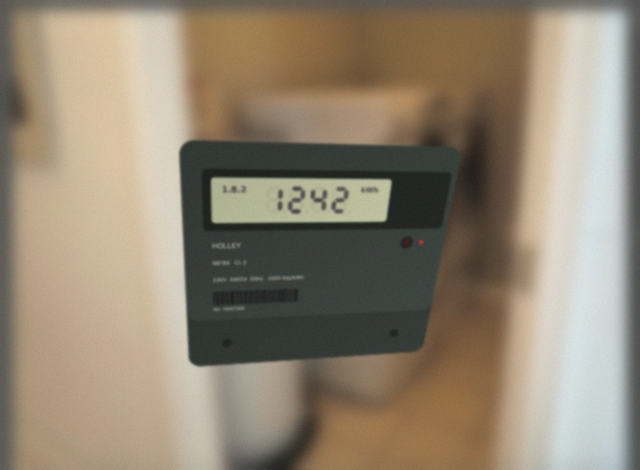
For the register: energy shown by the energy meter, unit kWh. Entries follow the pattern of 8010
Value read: 1242
